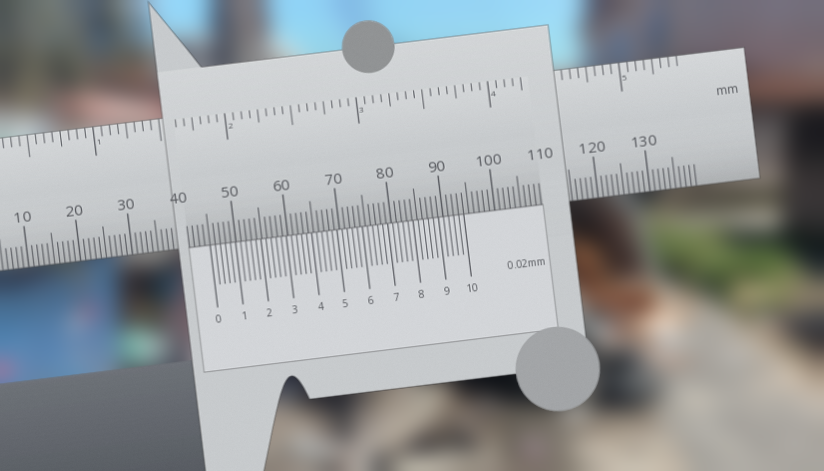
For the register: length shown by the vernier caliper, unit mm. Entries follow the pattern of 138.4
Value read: 45.0
